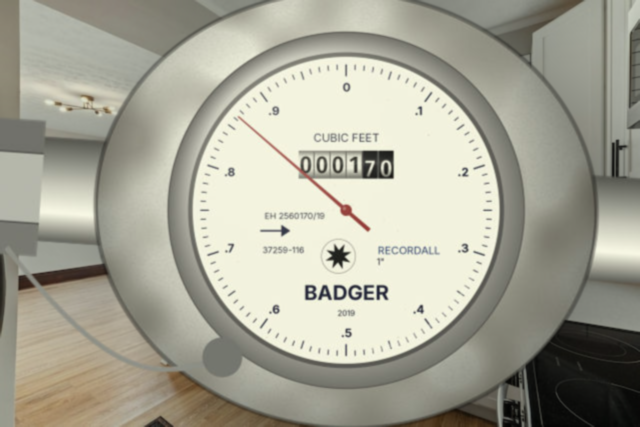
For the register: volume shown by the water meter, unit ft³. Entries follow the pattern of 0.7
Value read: 169.86
